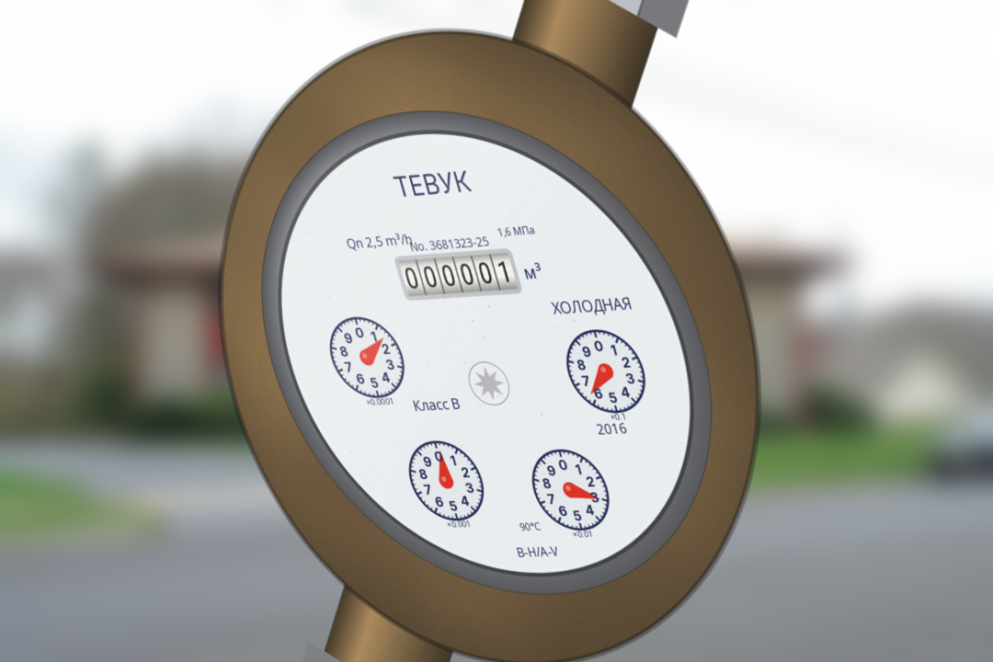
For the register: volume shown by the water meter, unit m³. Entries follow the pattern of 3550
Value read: 1.6301
